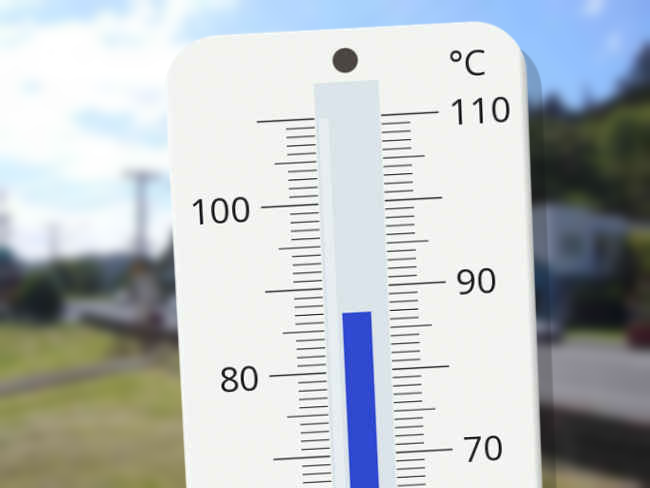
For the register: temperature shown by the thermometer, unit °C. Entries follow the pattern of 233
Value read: 87
